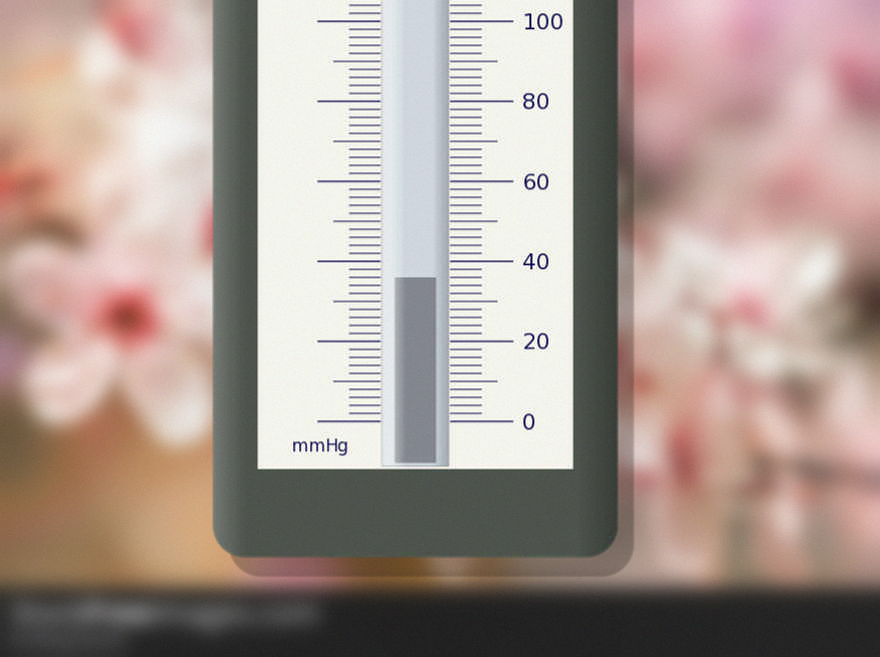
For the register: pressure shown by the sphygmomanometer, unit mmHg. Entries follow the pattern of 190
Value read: 36
